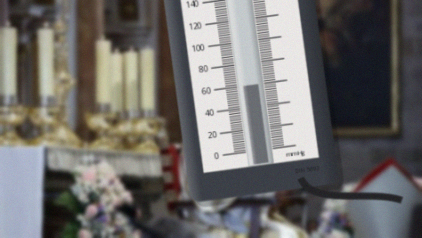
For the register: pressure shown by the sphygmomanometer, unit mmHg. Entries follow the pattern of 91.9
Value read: 60
